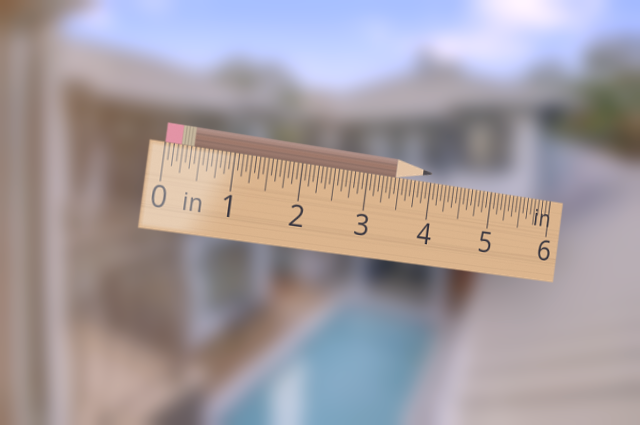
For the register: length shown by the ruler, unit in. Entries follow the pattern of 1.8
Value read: 4
